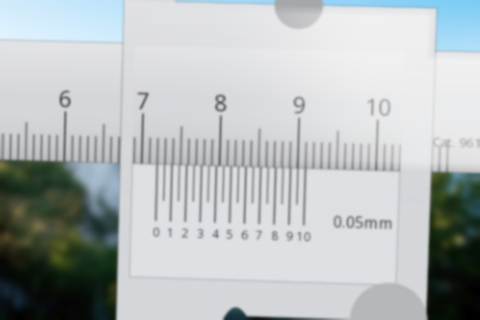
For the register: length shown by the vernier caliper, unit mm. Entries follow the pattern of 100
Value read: 72.0
